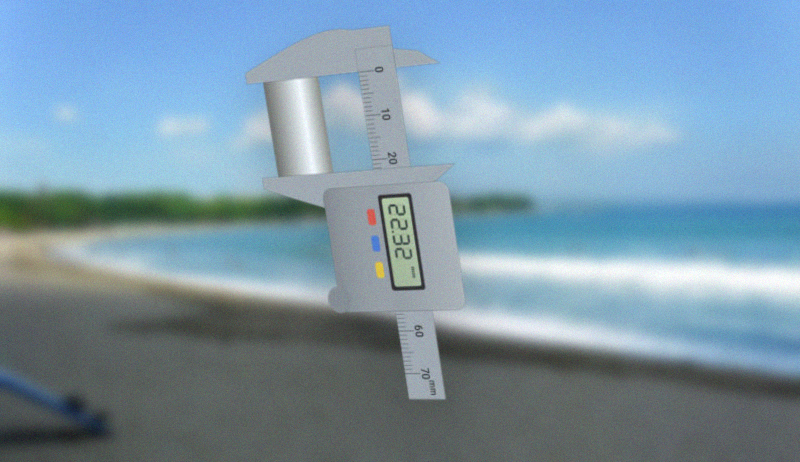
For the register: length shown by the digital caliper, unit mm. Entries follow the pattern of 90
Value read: 22.32
